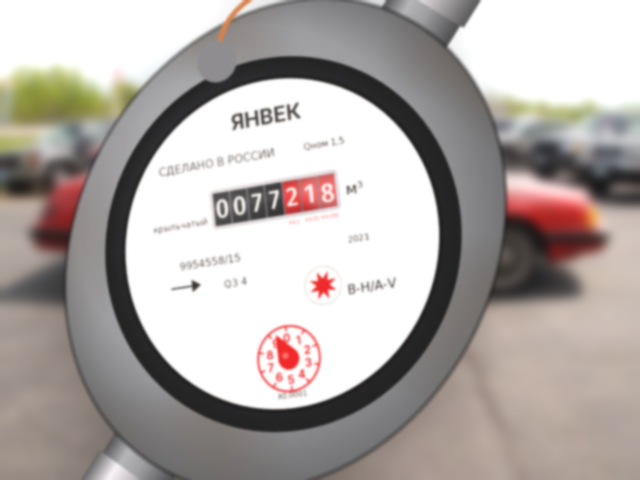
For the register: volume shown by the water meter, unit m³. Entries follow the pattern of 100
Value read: 77.2179
